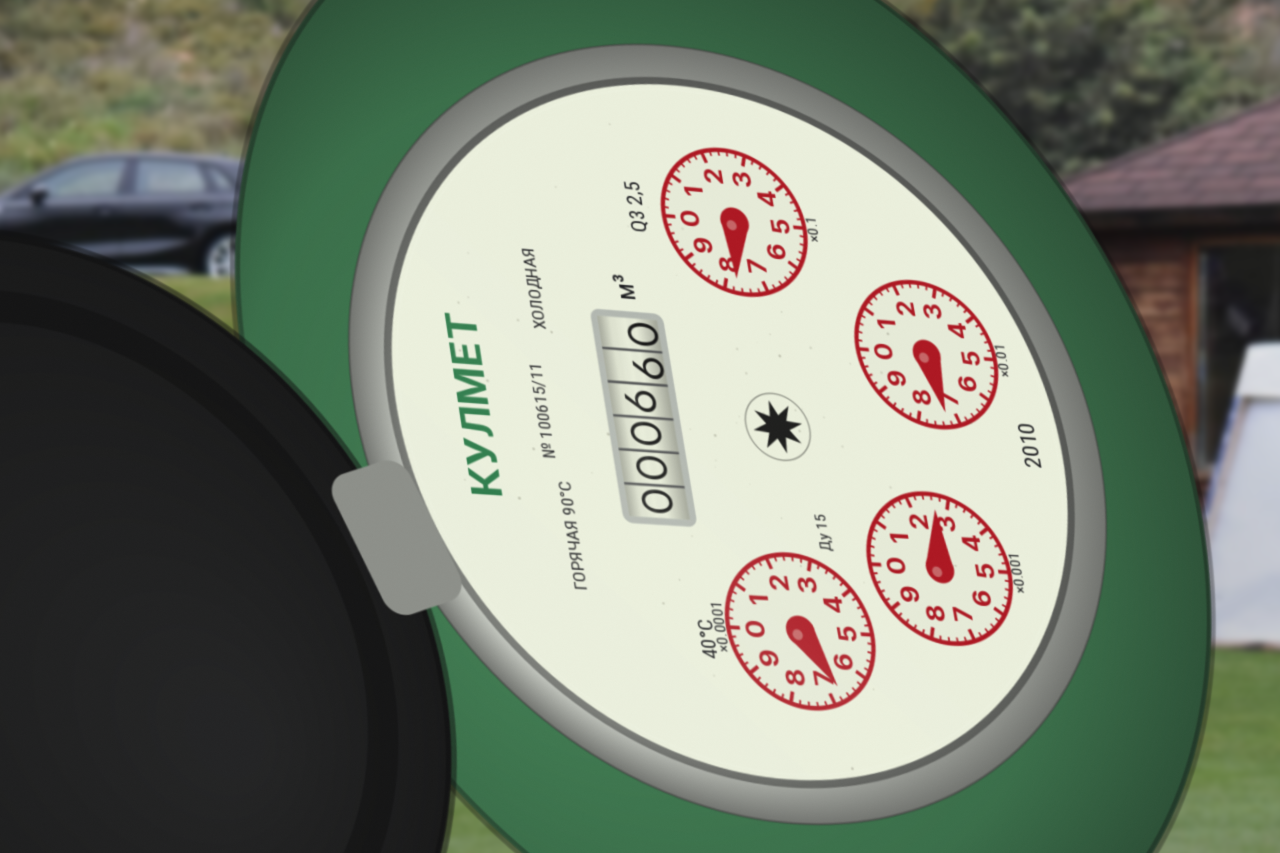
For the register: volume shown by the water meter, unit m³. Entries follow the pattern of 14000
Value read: 659.7726
